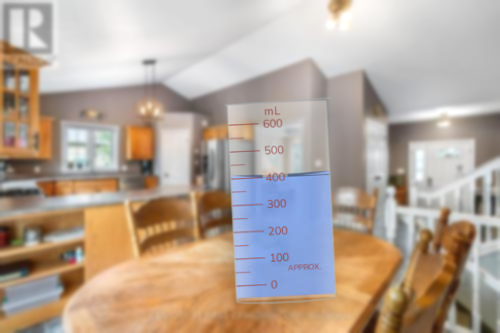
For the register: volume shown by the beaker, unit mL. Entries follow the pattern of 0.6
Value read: 400
